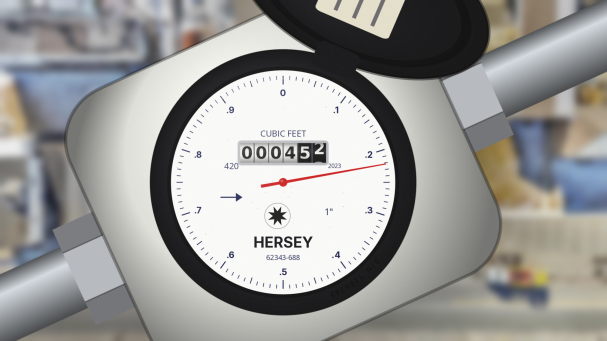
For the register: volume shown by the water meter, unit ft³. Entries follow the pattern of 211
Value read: 452.22
